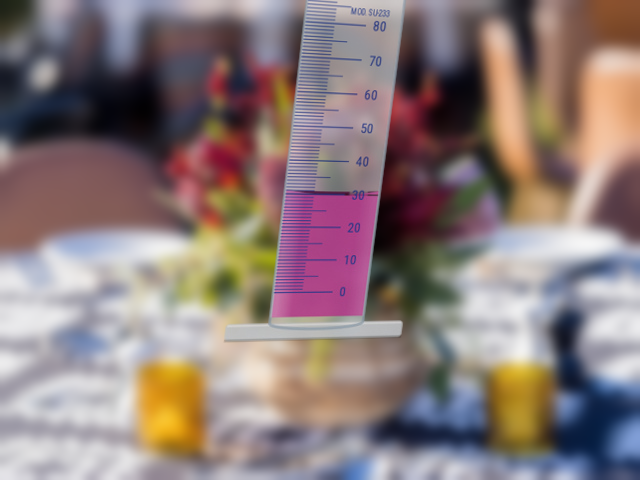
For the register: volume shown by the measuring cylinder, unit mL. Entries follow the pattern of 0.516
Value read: 30
